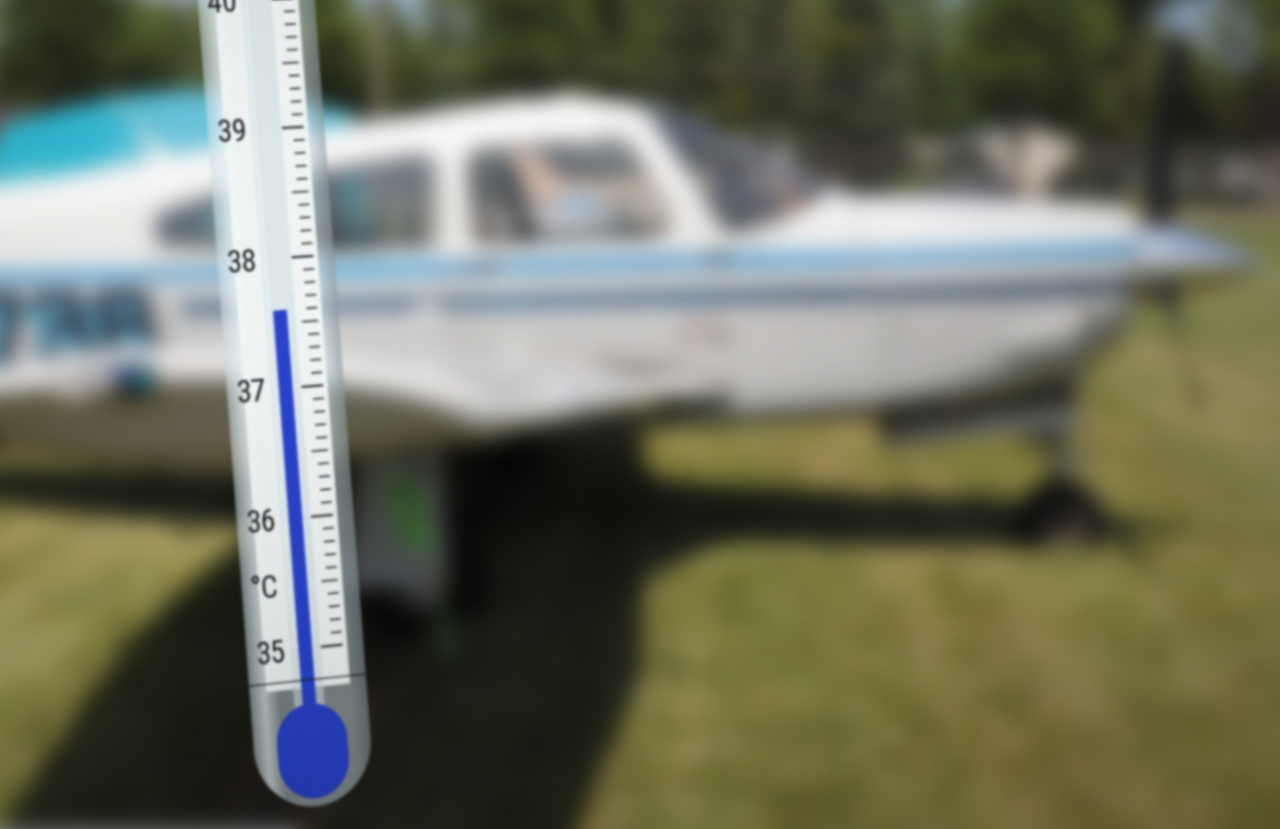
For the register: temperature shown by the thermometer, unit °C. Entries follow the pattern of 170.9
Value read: 37.6
